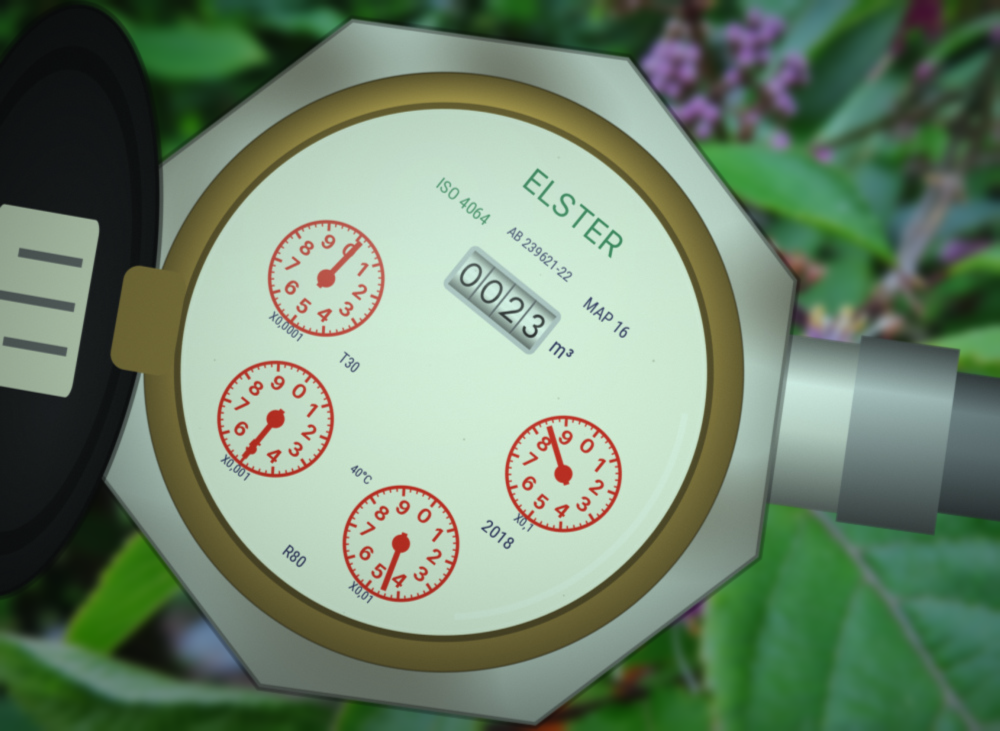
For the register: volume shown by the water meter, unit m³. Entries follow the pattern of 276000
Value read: 23.8450
